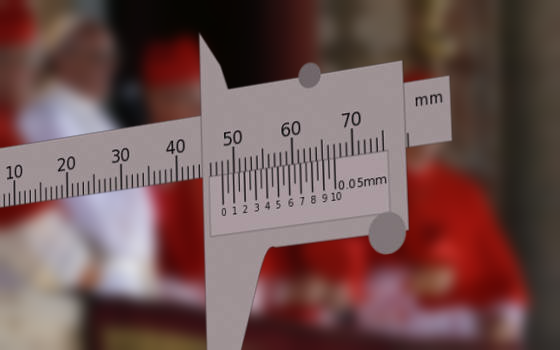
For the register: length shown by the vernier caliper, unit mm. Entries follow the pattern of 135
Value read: 48.0
